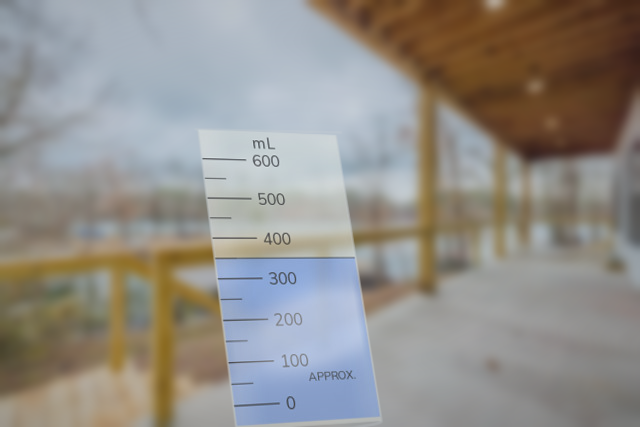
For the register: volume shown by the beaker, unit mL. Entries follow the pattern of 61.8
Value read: 350
